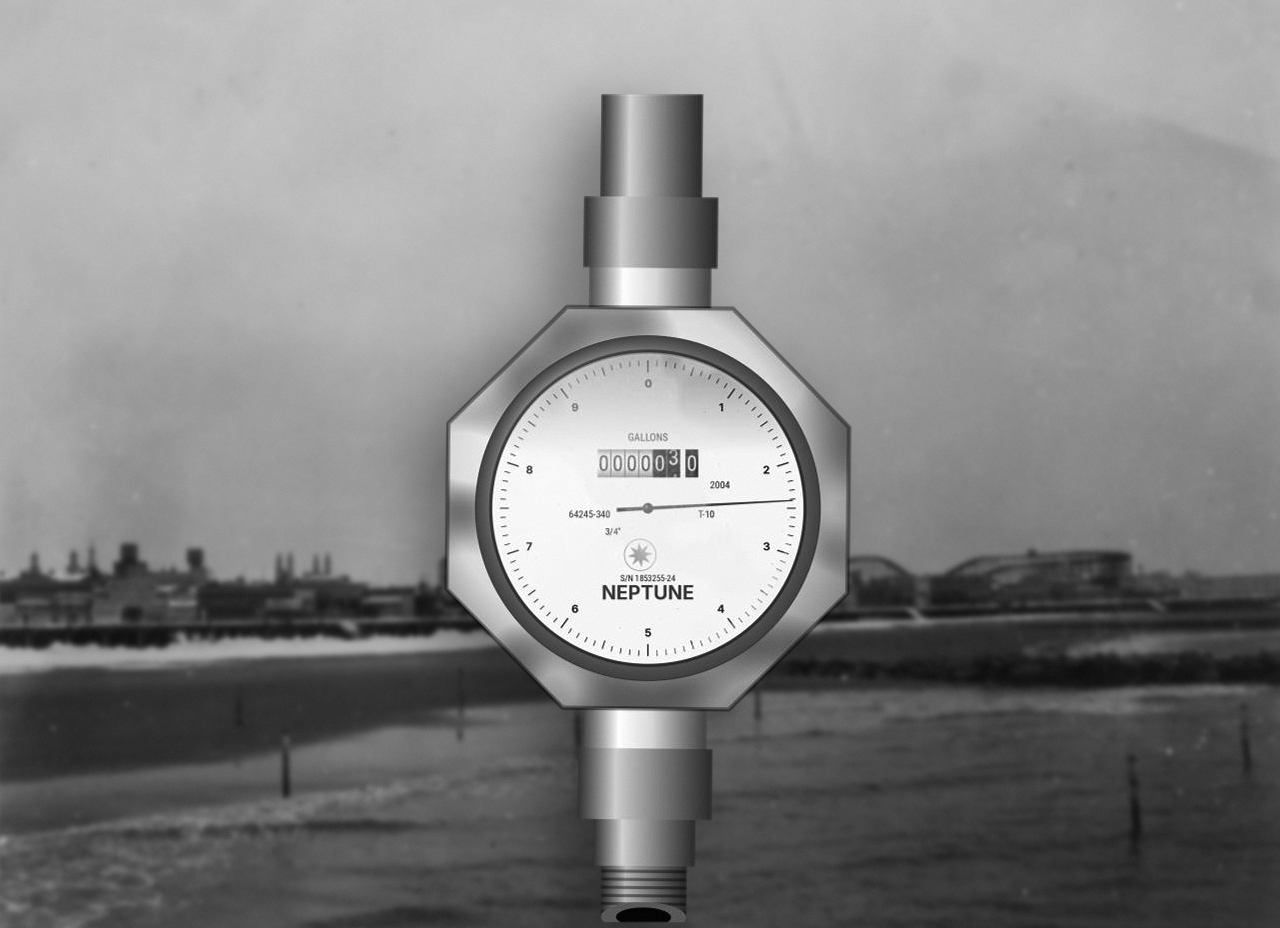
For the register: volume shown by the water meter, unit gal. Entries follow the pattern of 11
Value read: 32.4
